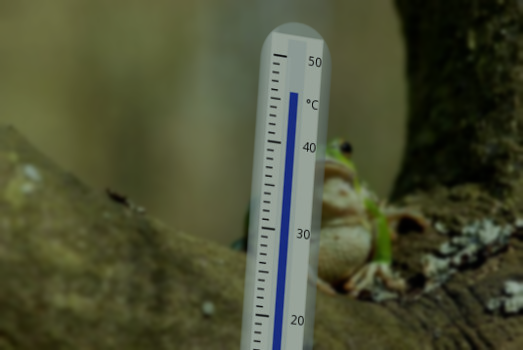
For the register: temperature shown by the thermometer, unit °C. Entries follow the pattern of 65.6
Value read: 46
